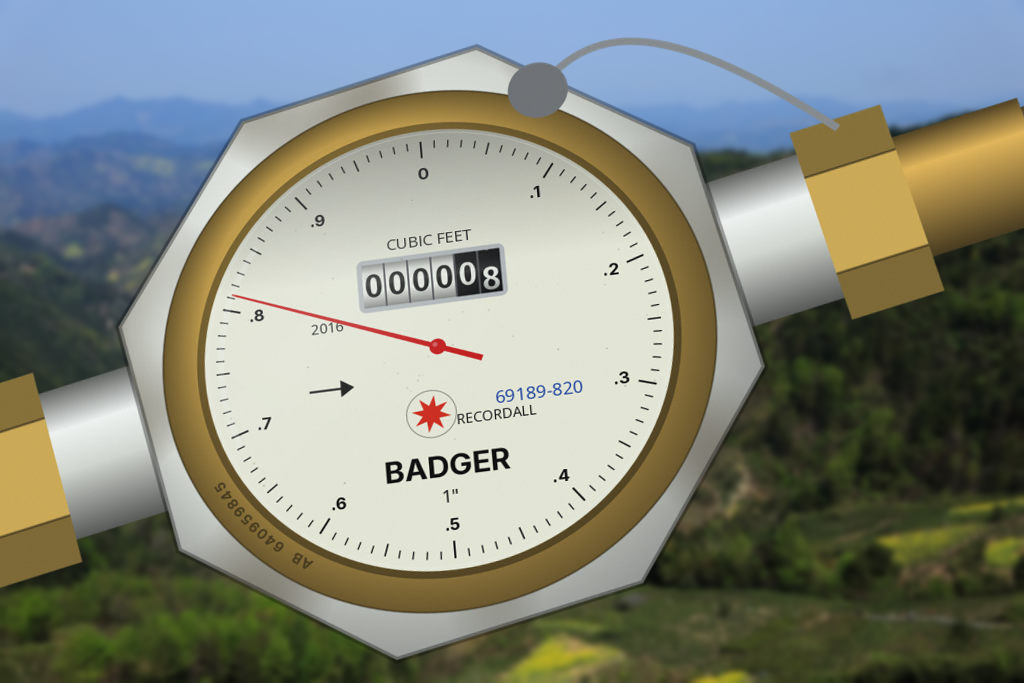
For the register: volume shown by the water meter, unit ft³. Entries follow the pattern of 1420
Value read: 7.81
